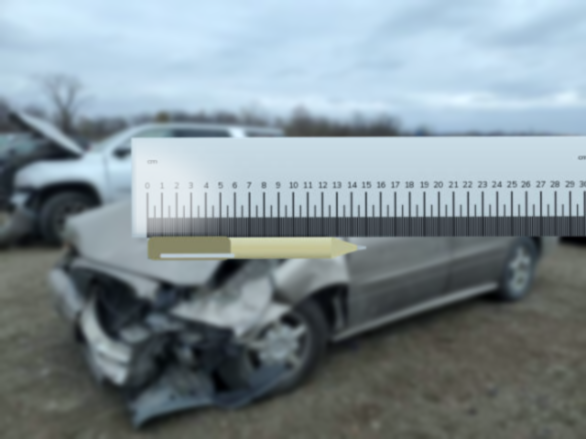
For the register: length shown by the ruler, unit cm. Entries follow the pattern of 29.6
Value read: 15
